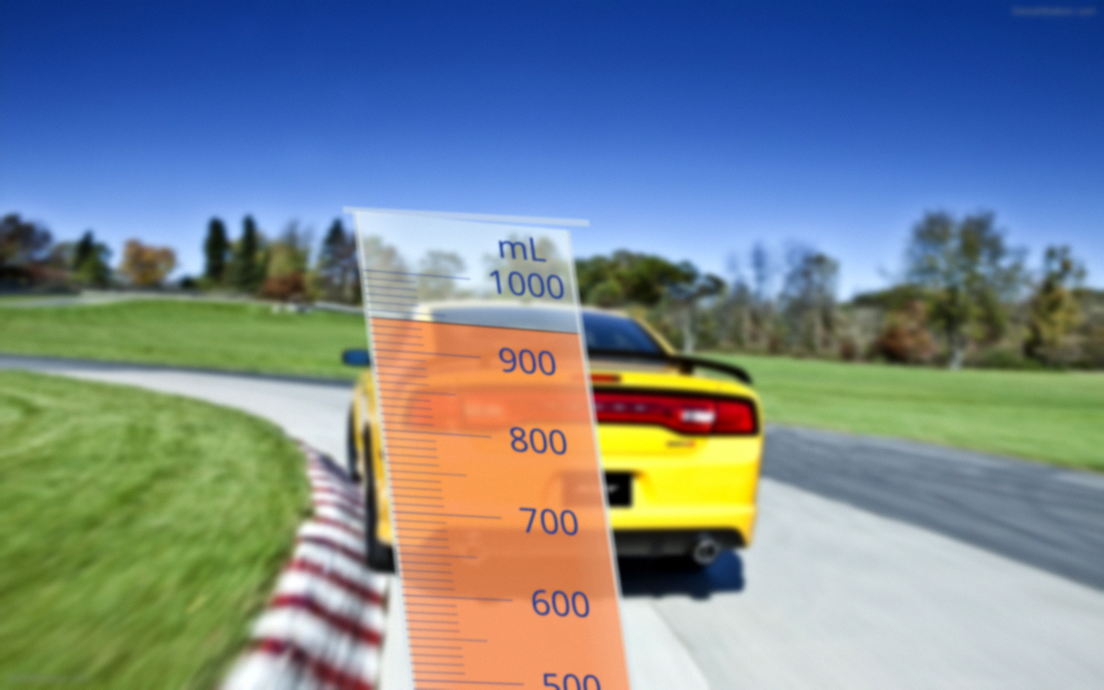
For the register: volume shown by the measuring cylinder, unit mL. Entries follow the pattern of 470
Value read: 940
